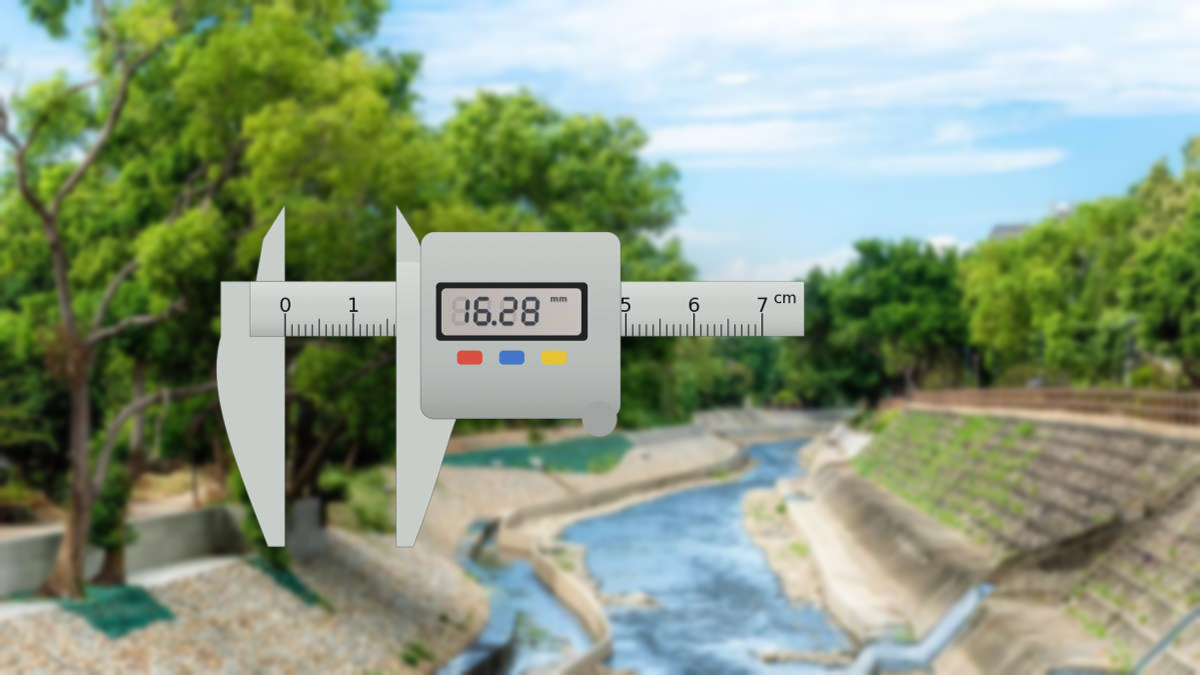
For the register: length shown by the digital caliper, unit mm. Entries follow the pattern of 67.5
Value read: 16.28
